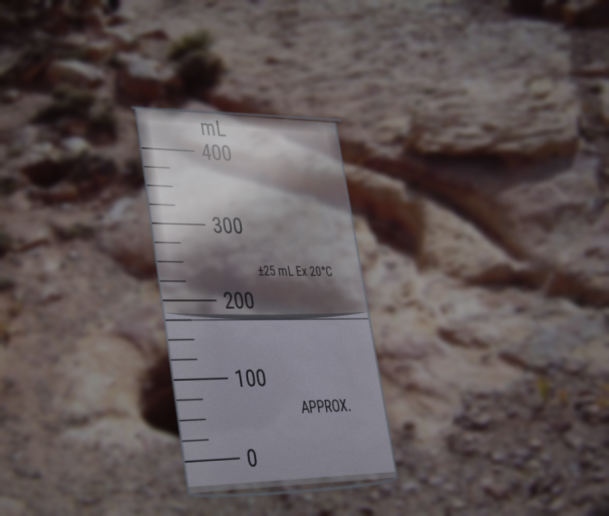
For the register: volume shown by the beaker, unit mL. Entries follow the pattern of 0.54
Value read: 175
